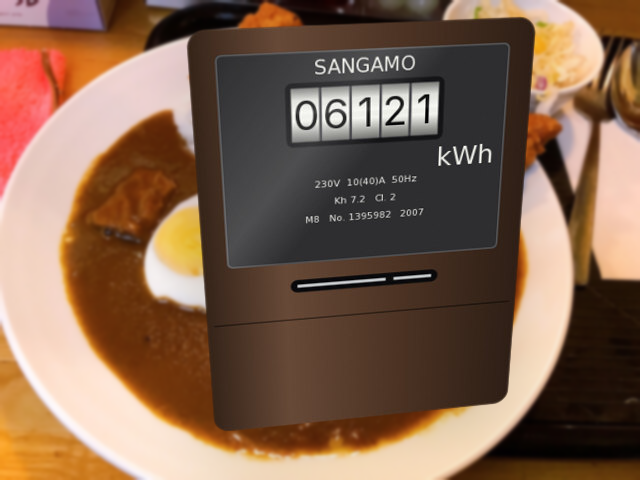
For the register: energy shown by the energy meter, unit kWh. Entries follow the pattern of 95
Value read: 6121
